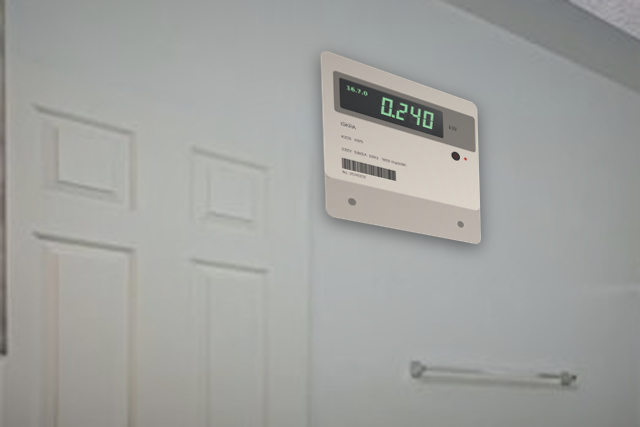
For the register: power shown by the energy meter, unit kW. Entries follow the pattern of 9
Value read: 0.240
